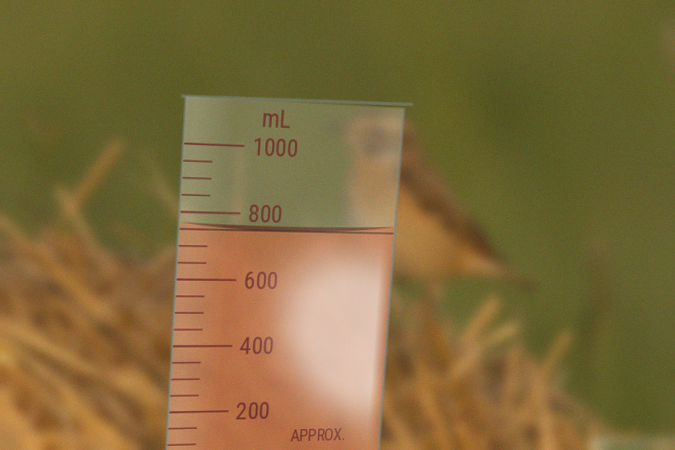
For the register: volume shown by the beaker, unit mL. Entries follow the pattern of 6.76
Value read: 750
